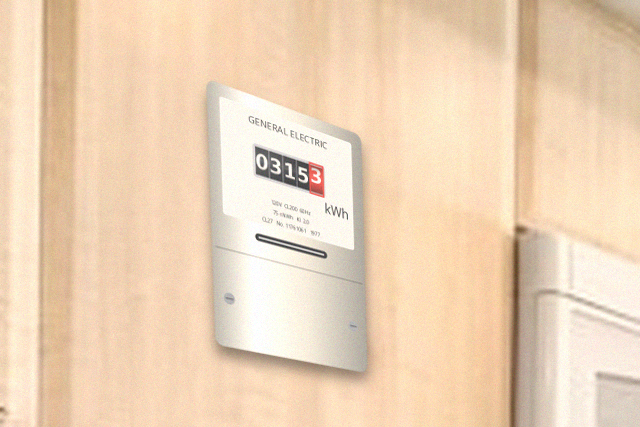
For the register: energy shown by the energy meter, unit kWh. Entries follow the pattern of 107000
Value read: 315.3
